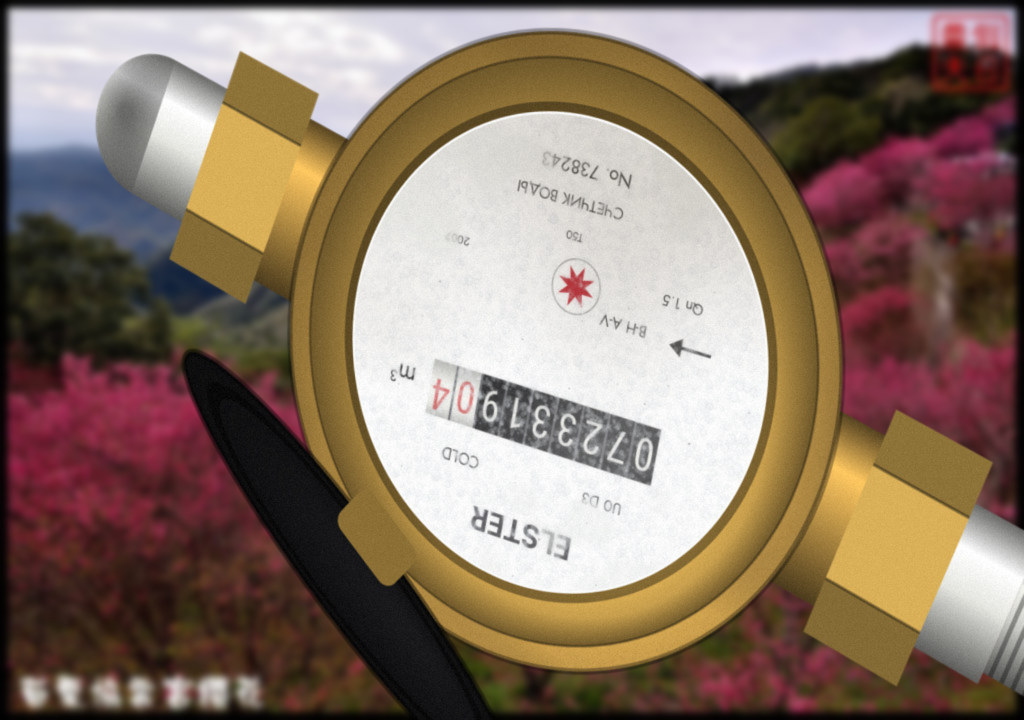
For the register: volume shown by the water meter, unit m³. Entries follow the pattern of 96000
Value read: 723319.04
